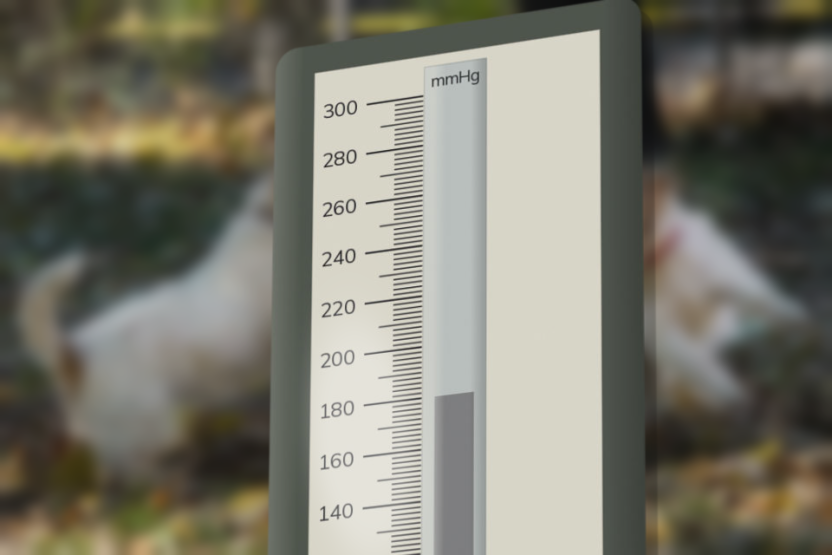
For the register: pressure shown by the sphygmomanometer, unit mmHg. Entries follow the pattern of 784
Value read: 180
